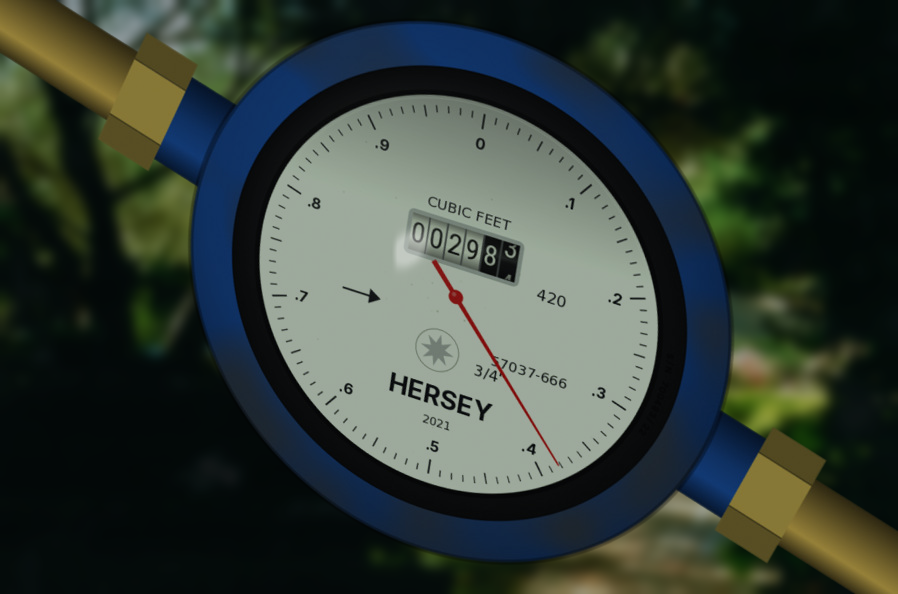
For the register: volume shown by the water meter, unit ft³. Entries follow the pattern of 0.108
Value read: 2983.38
